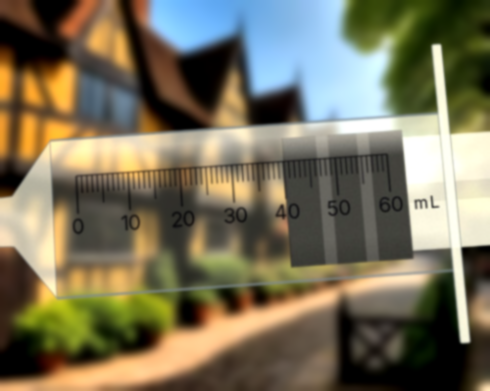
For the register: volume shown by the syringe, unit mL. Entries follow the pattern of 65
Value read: 40
